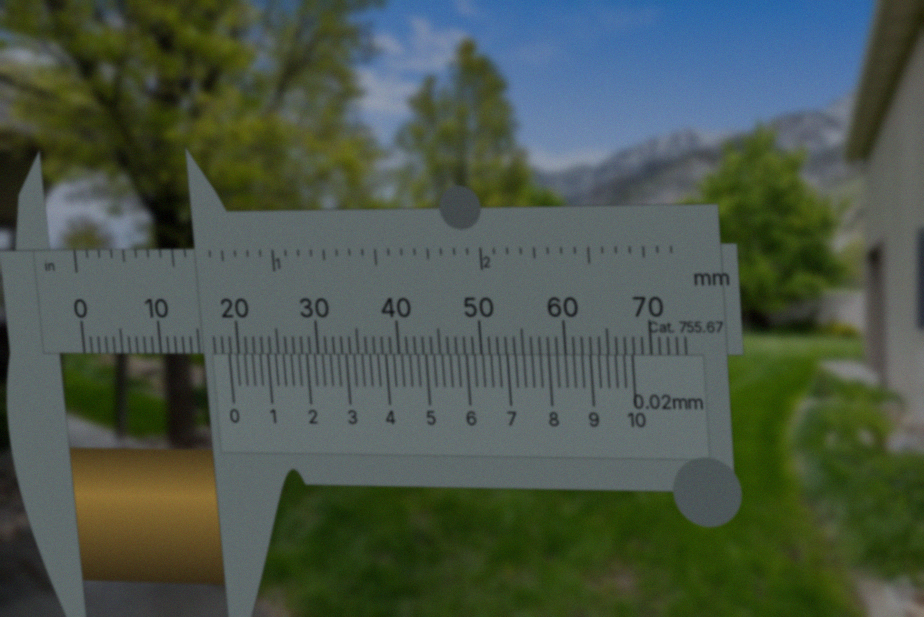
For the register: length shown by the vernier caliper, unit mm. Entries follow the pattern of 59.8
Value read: 18.8
